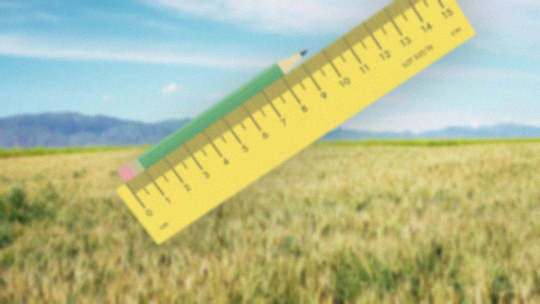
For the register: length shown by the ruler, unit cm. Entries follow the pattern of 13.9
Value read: 9.5
